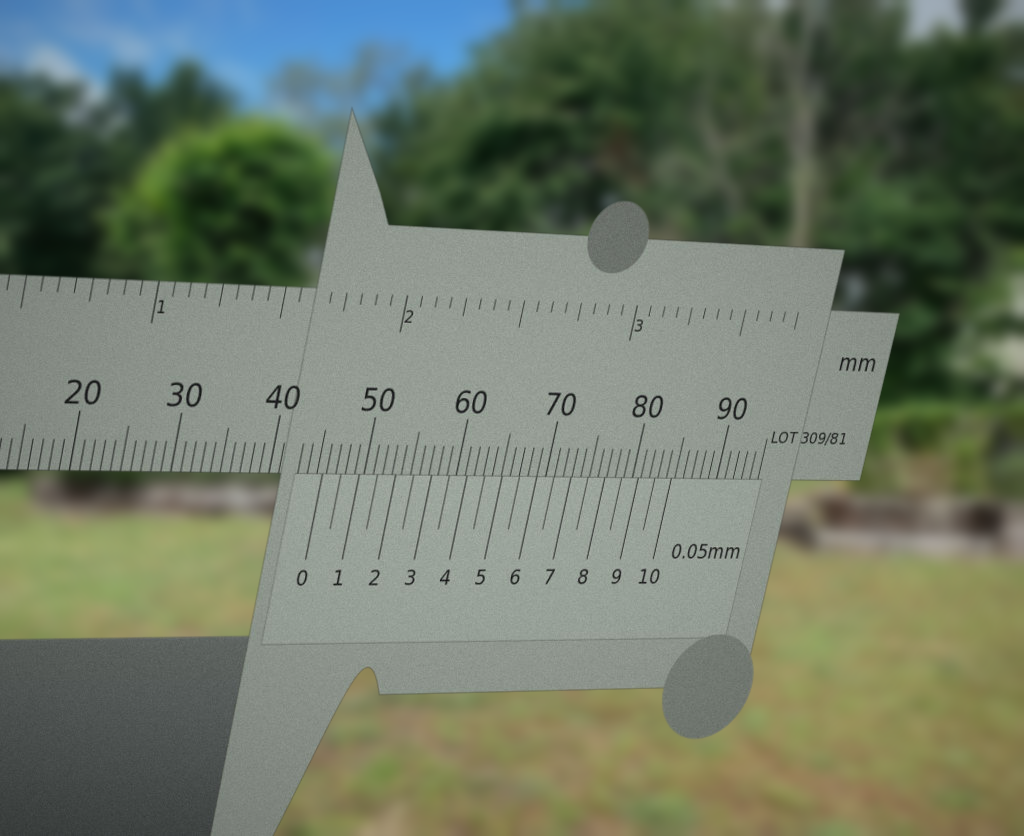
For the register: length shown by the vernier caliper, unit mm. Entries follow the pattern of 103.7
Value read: 45.6
